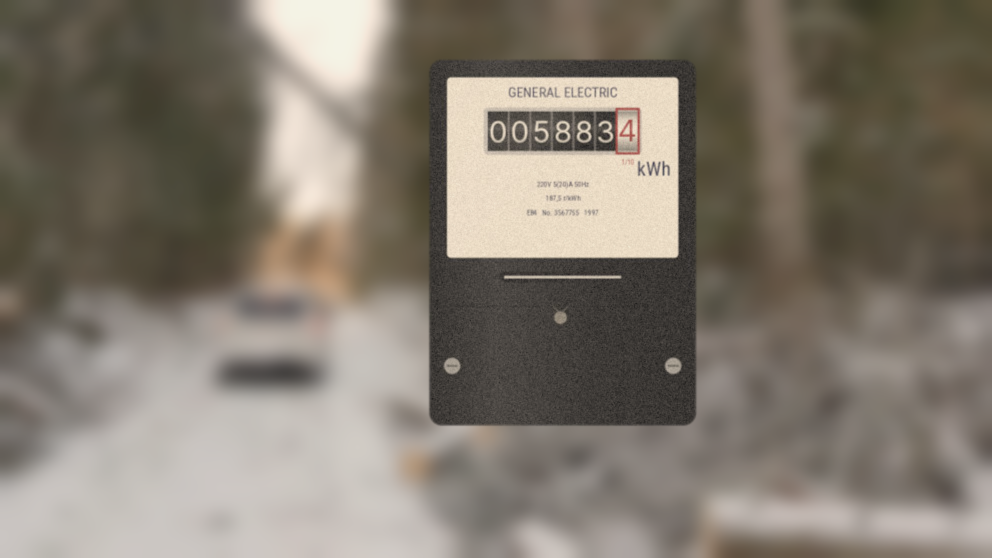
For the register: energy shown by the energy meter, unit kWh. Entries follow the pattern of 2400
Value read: 5883.4
